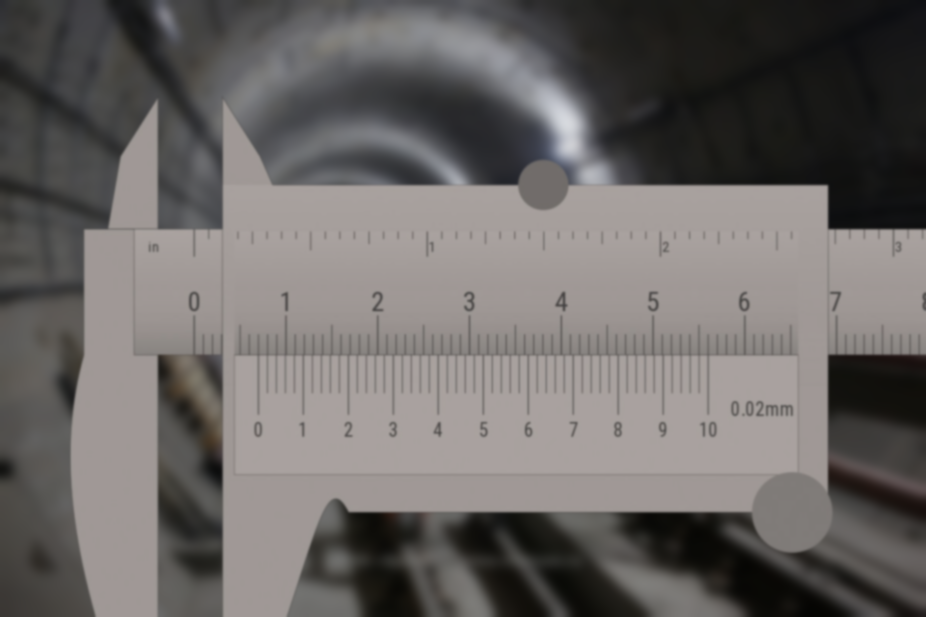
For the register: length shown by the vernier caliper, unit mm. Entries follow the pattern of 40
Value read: 7.0
